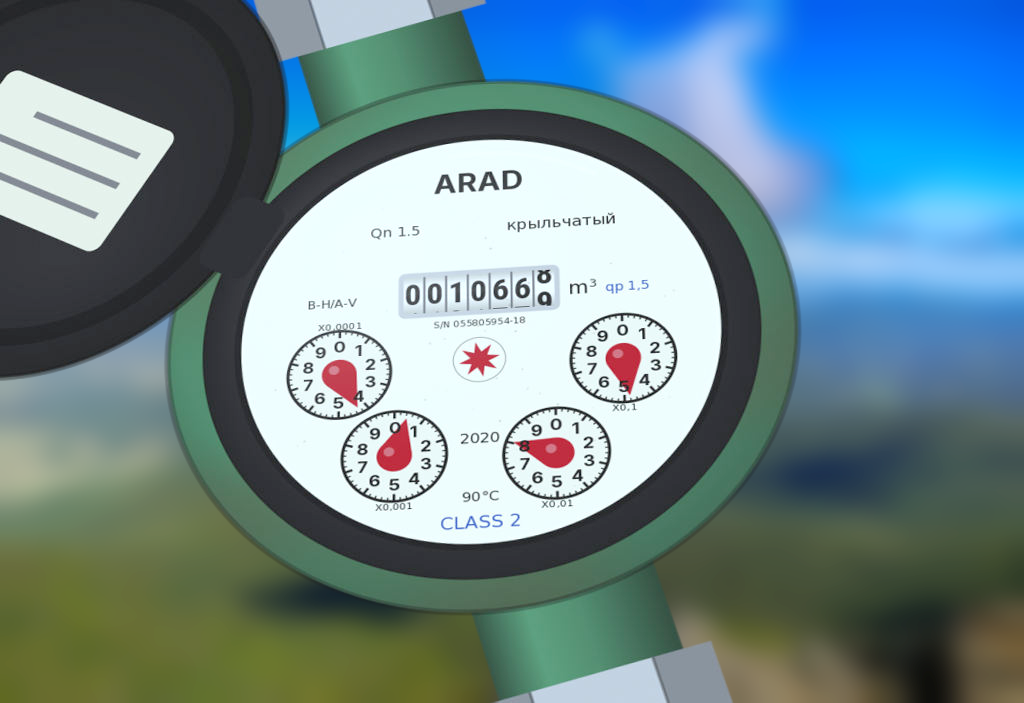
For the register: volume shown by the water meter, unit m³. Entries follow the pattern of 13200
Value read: 10668.4804
